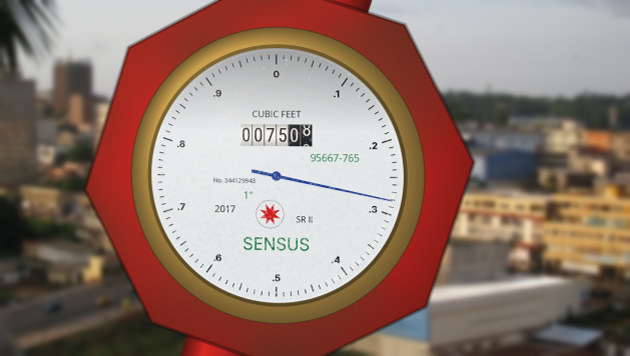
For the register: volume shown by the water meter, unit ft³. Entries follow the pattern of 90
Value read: 7508.28
